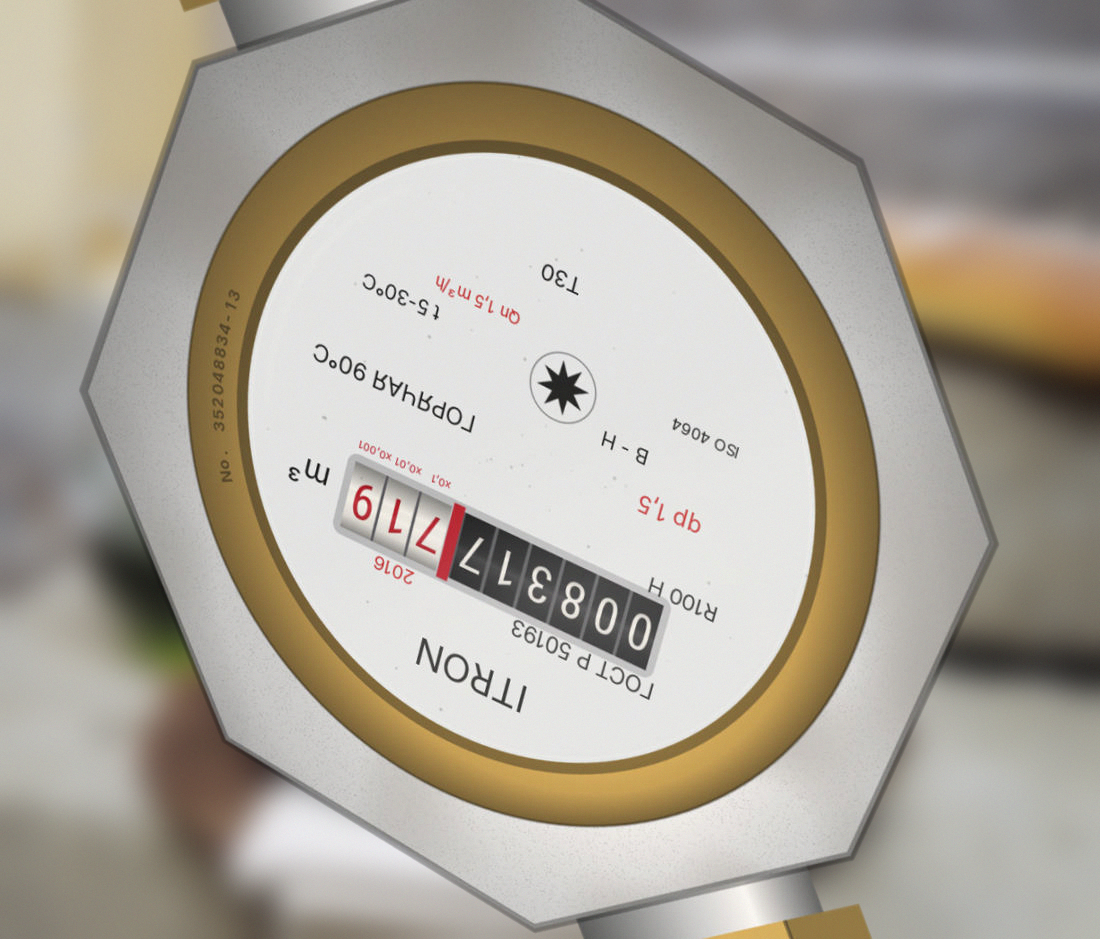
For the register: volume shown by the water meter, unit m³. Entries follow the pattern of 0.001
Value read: 8317.719
